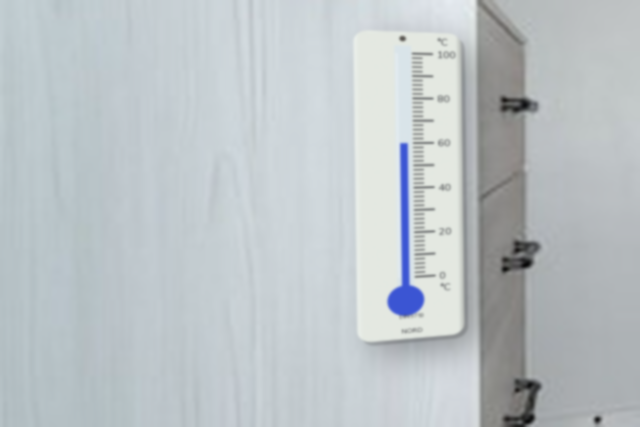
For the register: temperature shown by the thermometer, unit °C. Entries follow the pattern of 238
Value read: 60
